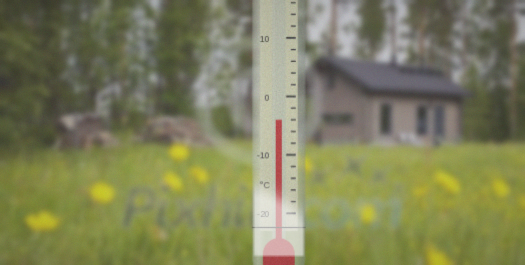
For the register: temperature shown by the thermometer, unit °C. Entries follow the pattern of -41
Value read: -4
